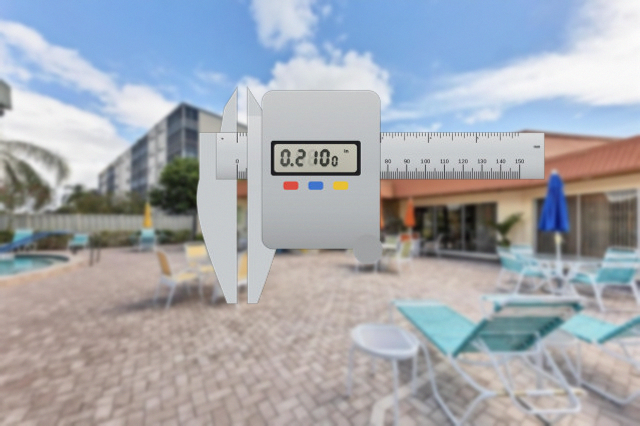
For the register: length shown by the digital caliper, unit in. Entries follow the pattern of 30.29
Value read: 0.2100
